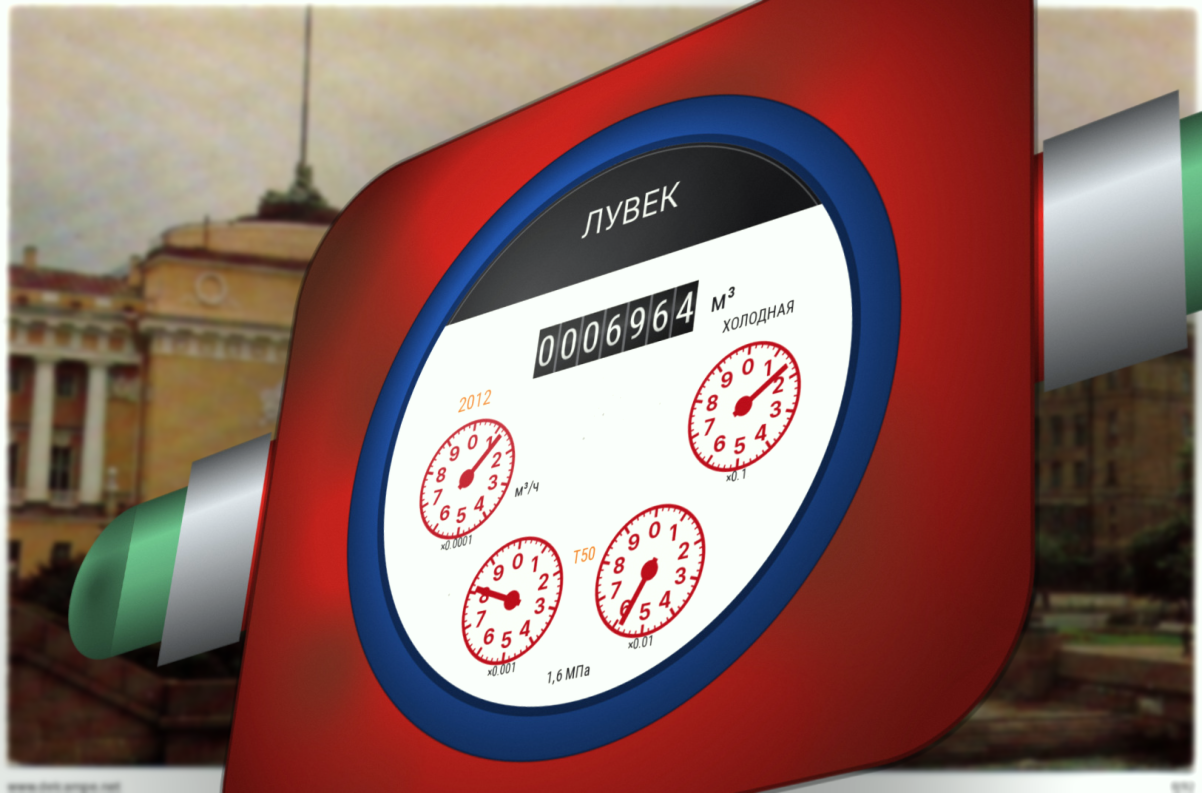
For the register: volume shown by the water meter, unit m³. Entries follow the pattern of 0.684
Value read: 6964.1581
